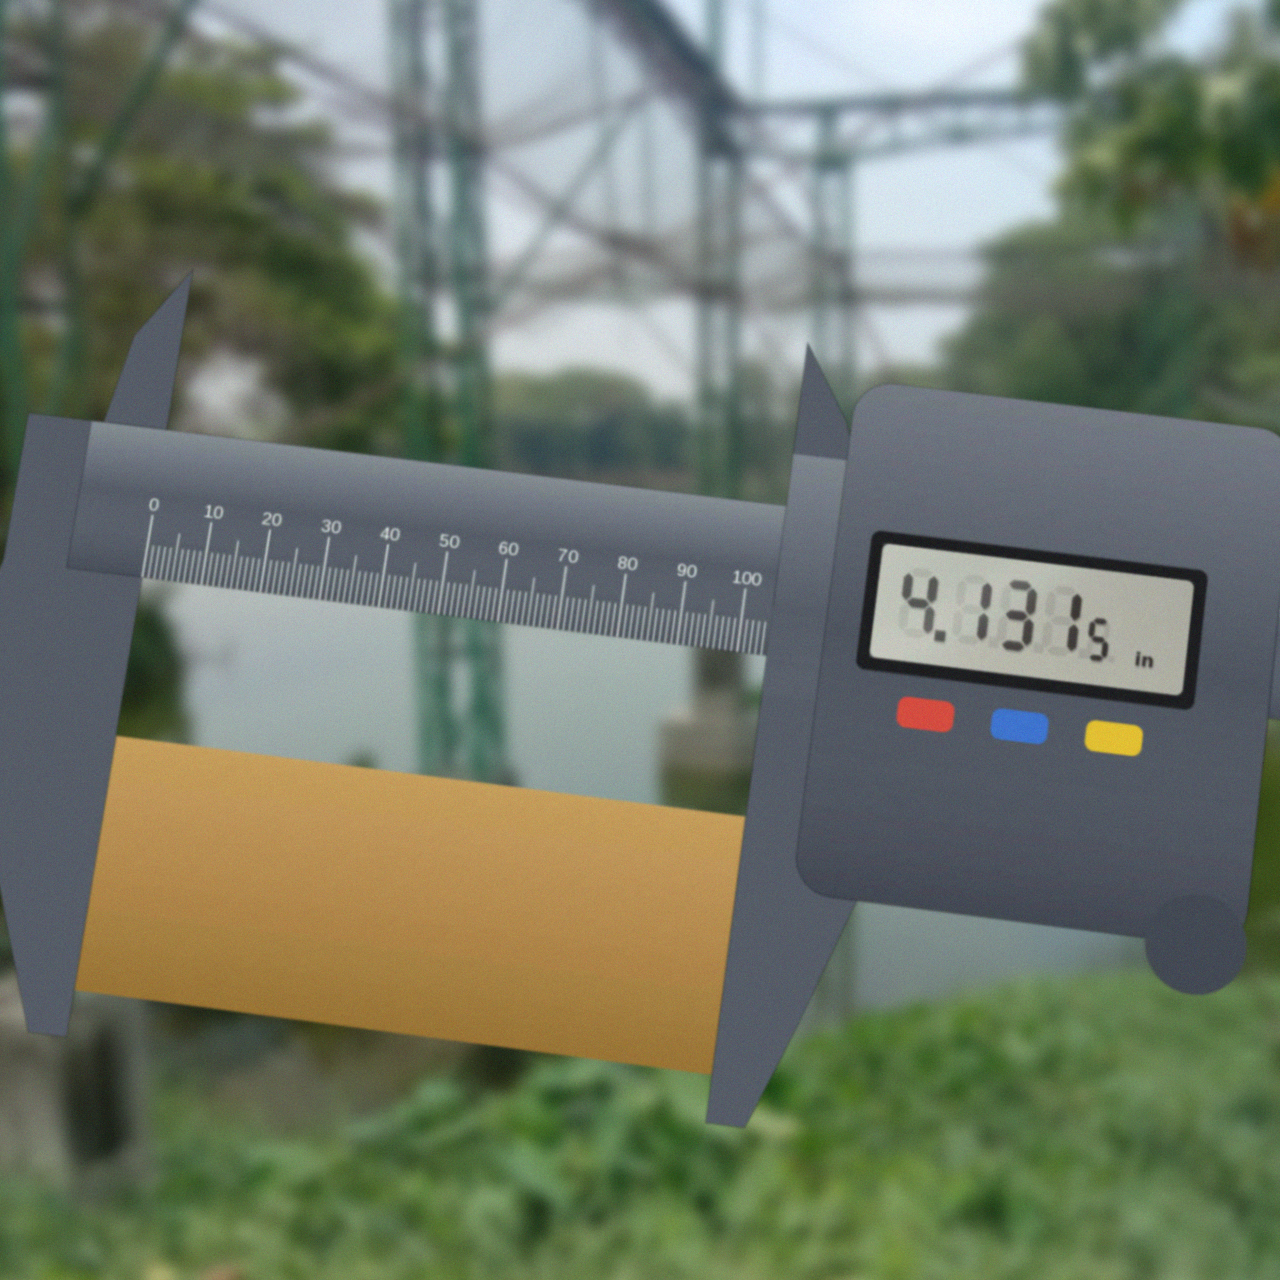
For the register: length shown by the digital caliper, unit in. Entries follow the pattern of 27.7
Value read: 4.1315
